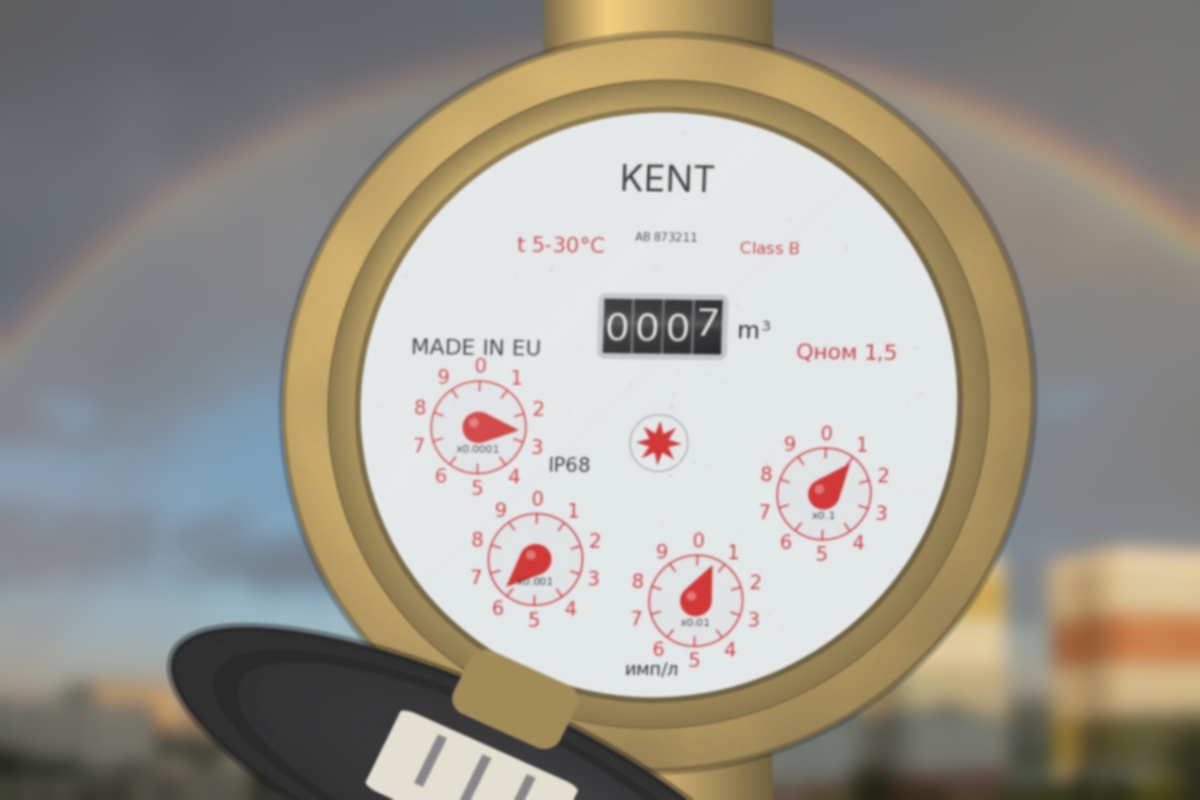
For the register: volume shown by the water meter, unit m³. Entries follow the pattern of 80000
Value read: 7.1062
